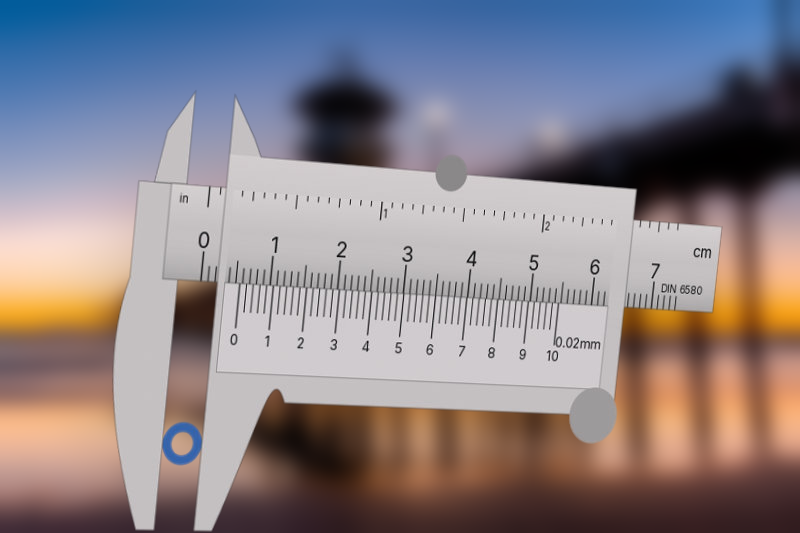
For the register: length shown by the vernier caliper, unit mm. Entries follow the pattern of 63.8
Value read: 5.6
